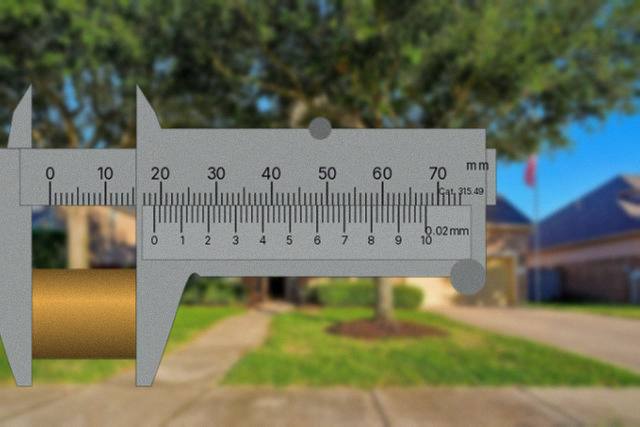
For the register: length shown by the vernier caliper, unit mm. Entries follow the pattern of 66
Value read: 18.8
